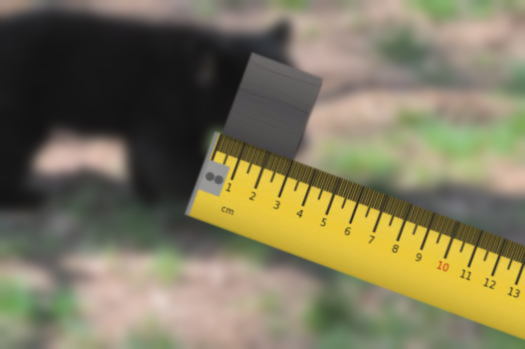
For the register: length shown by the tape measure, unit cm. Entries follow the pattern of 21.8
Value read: 3
